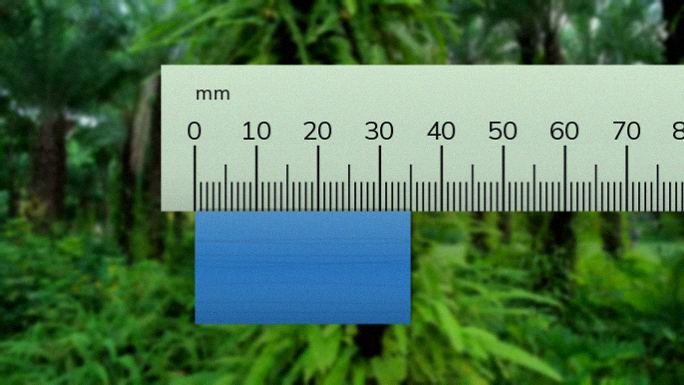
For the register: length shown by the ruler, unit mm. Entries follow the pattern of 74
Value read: 35
